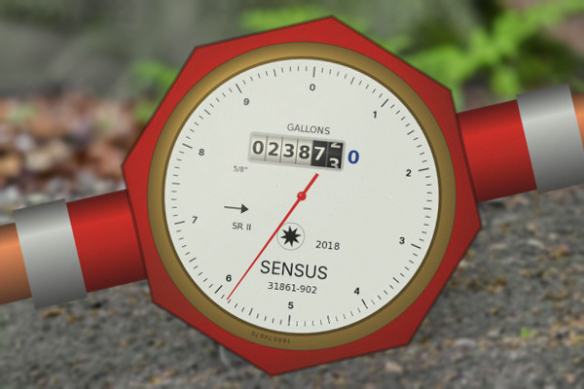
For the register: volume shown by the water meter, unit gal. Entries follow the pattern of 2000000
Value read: 238725.8
